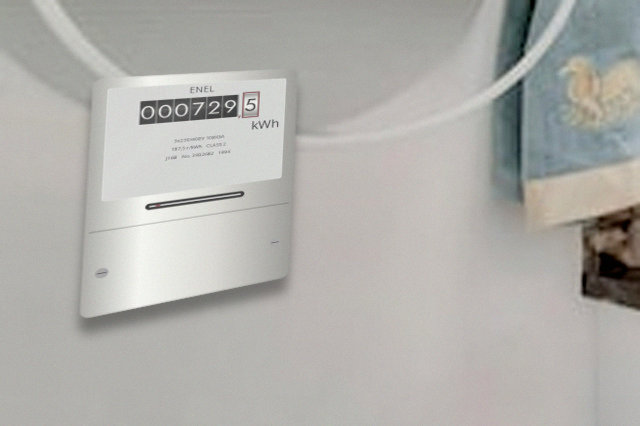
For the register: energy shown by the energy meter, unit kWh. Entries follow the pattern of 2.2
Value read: 729.5
